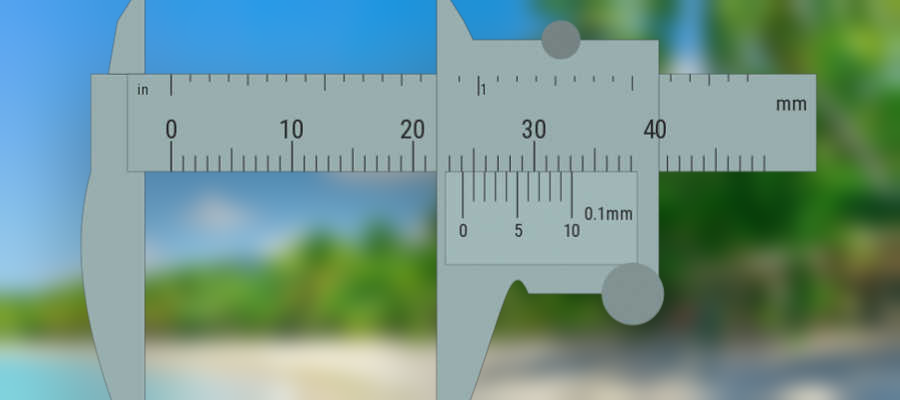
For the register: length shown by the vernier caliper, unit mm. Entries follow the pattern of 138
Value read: 24.1
